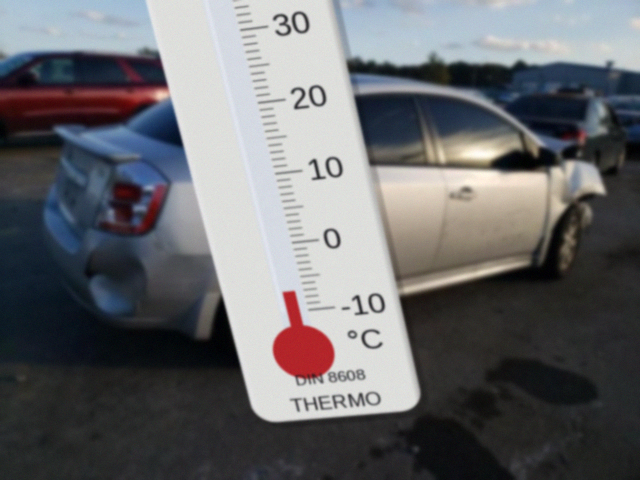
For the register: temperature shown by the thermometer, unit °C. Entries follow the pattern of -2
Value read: -7
